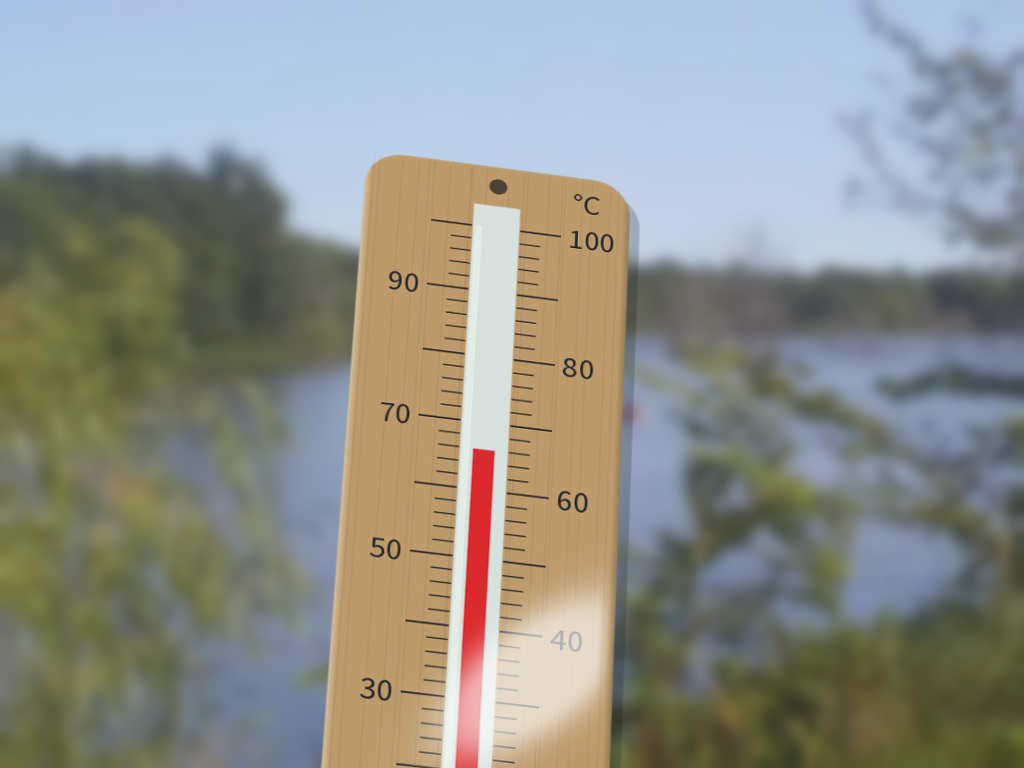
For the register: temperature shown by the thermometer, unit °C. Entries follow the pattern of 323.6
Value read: 66
